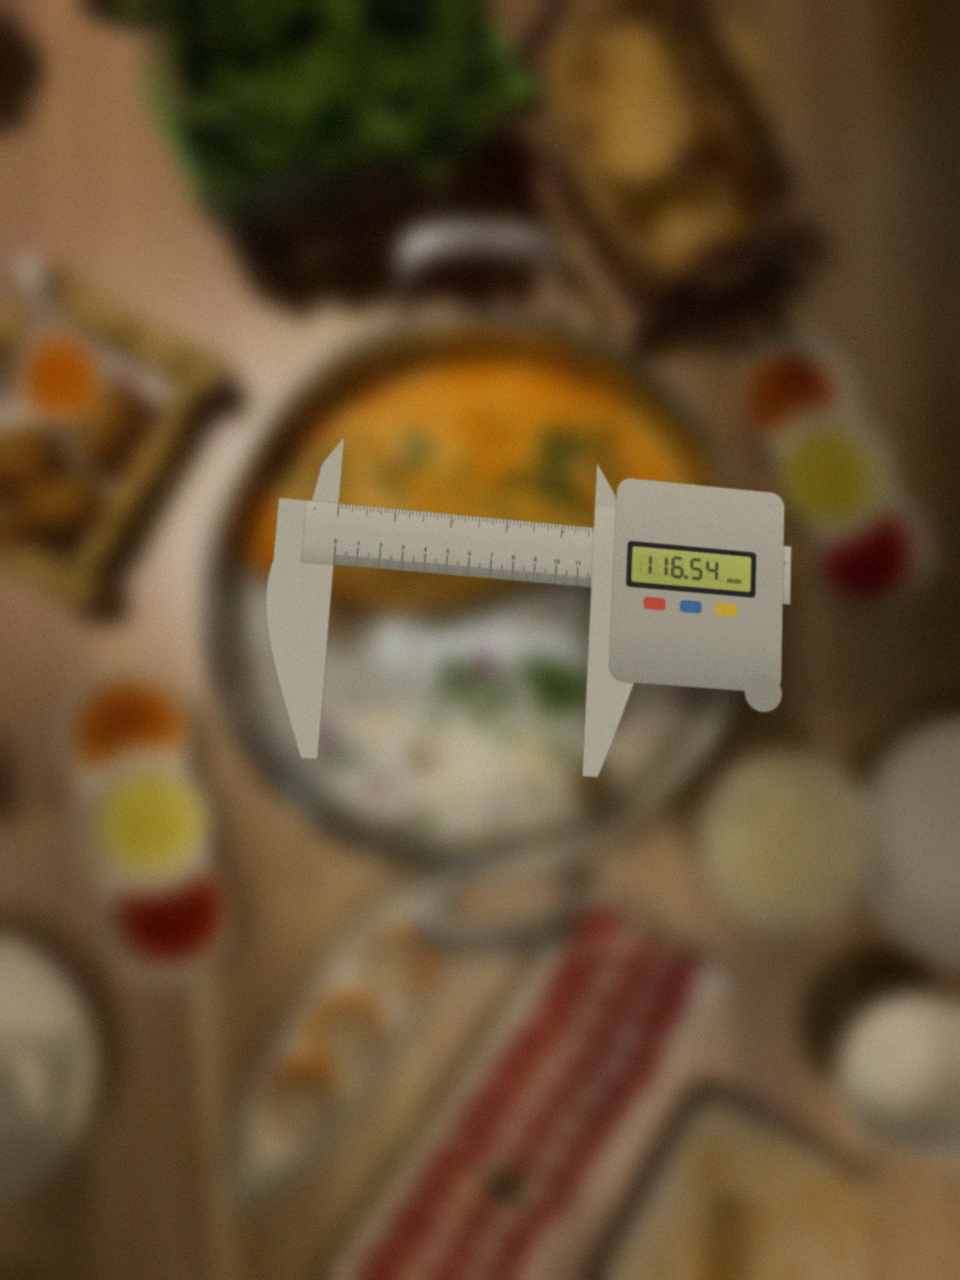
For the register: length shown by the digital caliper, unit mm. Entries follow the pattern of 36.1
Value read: 116.54
